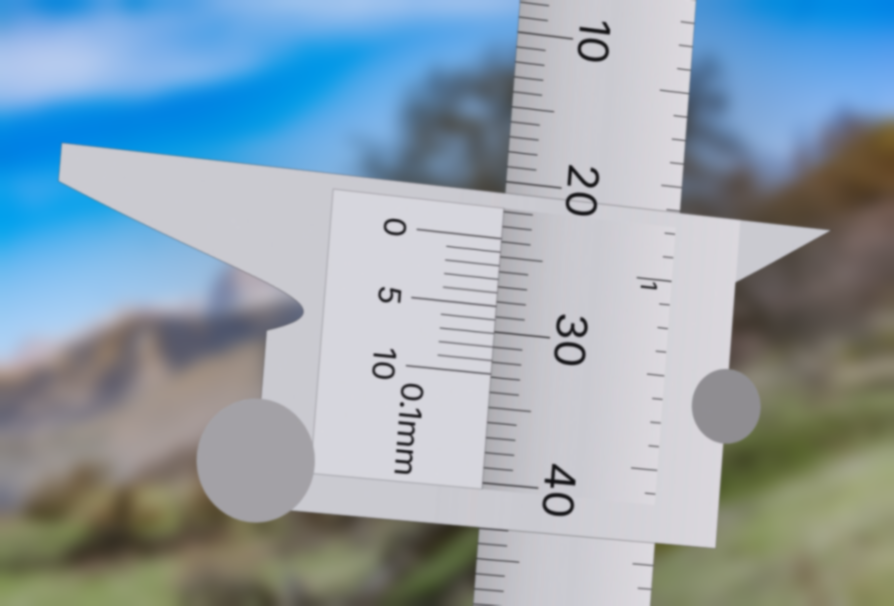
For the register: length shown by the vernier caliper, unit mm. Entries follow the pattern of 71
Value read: 23.8
